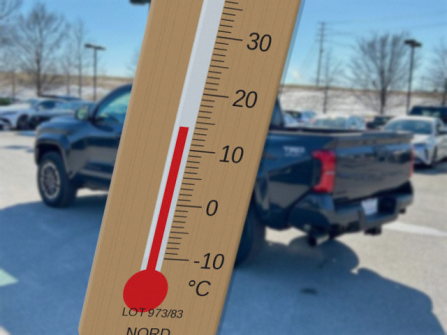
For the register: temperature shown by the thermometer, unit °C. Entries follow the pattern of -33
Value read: 14
